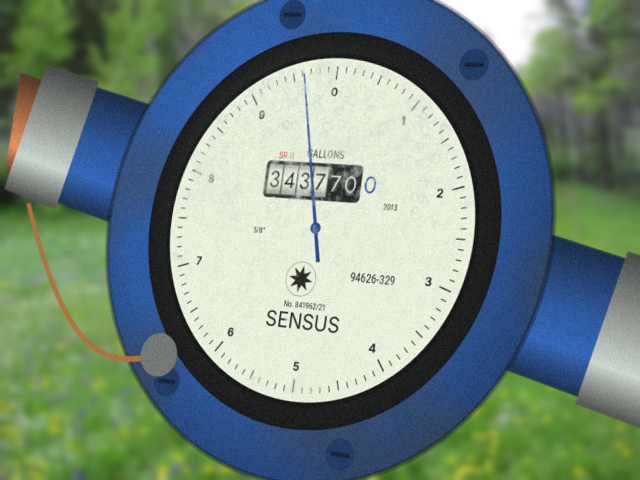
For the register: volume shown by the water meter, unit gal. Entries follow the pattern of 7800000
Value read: 3437699.6
